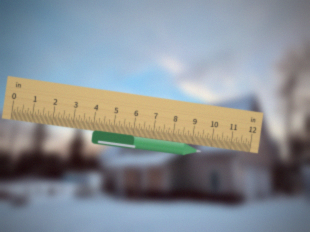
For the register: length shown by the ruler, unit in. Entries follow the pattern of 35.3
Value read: 5.5
